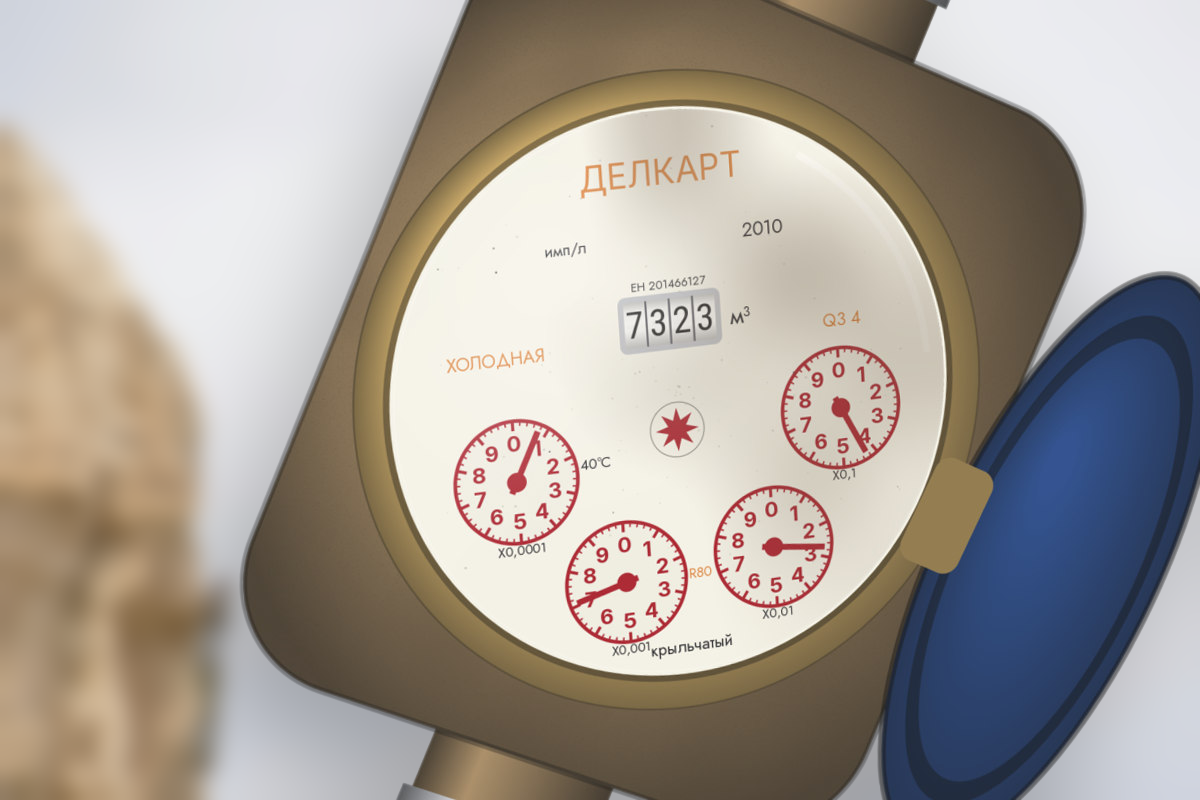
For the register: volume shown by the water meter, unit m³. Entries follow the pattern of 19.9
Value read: 7323.4270
